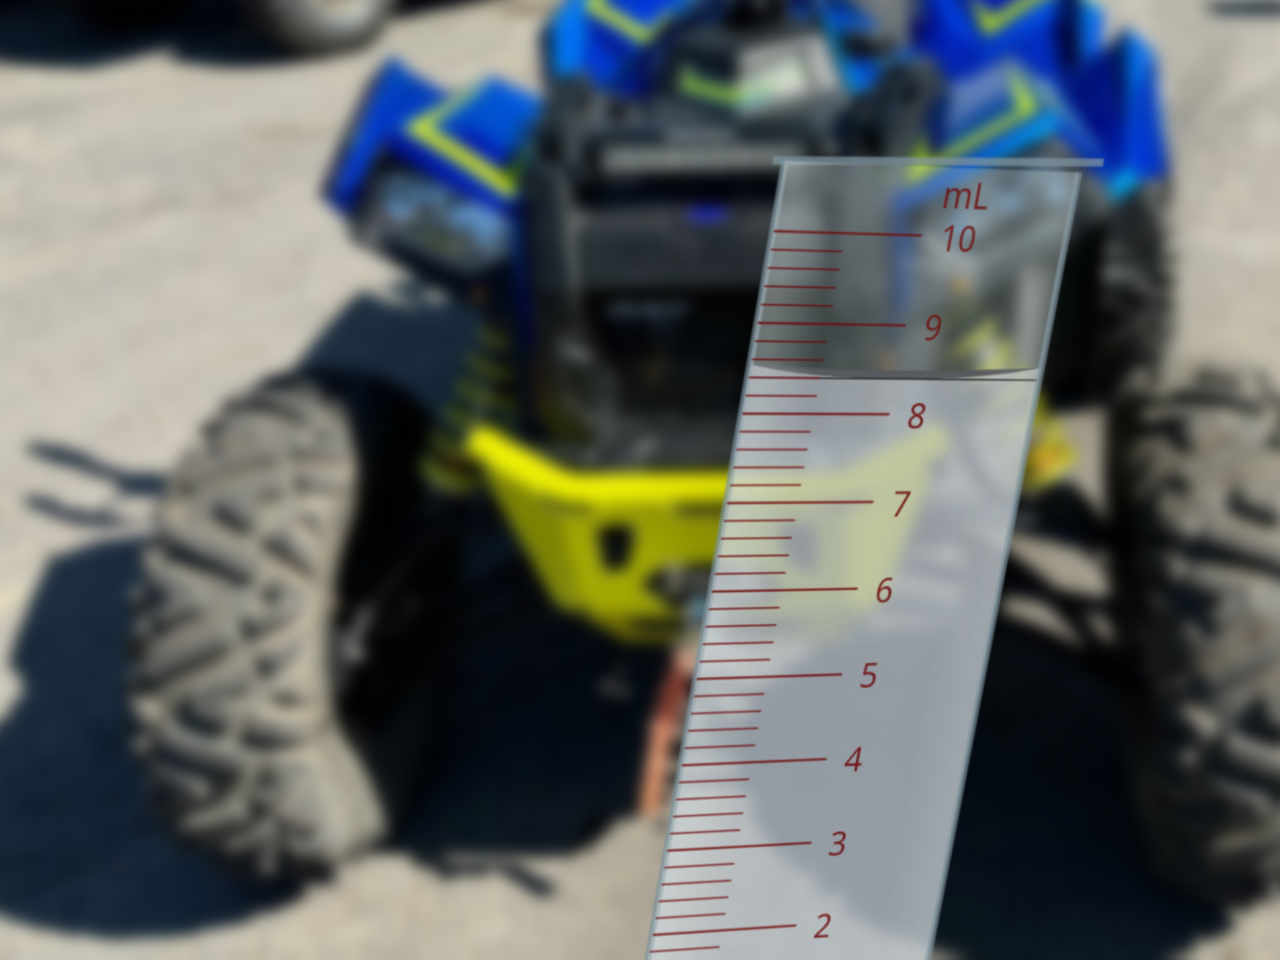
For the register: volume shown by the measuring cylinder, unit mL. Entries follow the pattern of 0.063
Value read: 8.4
